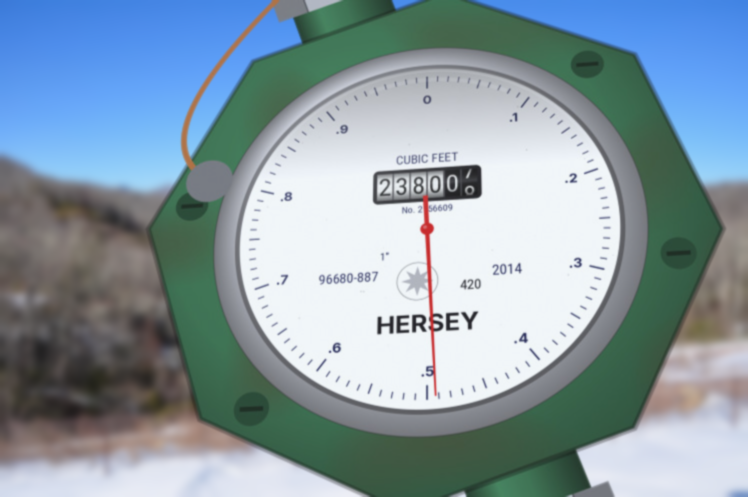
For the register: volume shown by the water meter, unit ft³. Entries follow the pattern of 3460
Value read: 238007.49
